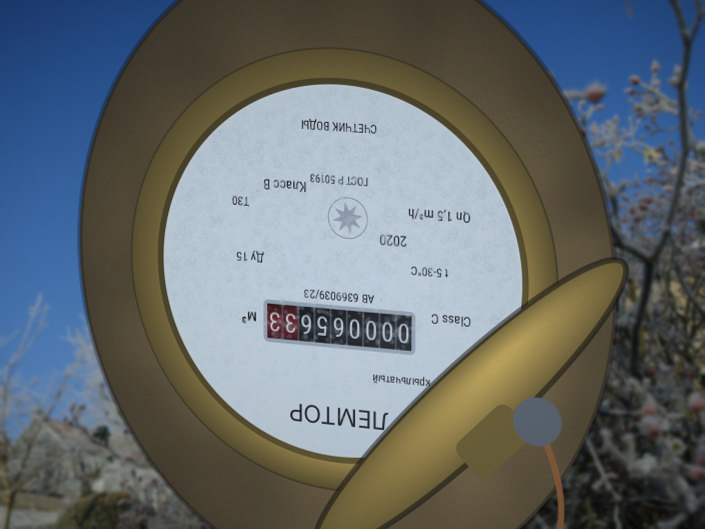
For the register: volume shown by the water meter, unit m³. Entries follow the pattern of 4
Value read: 656.33
